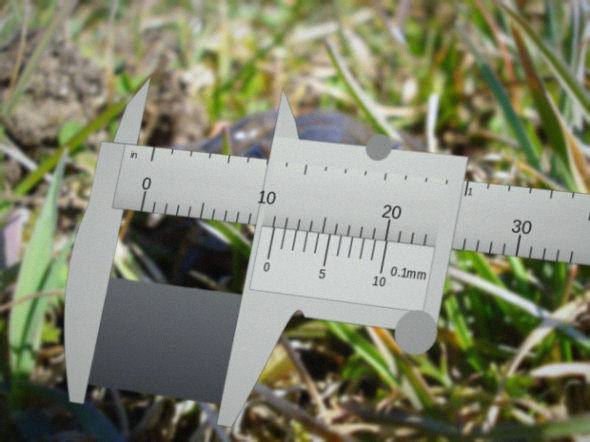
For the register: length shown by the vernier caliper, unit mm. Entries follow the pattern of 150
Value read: 11.1
